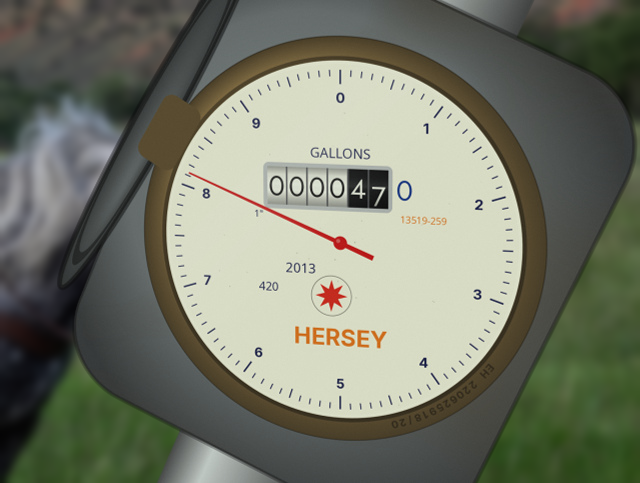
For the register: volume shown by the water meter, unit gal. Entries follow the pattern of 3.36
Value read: 468.1
